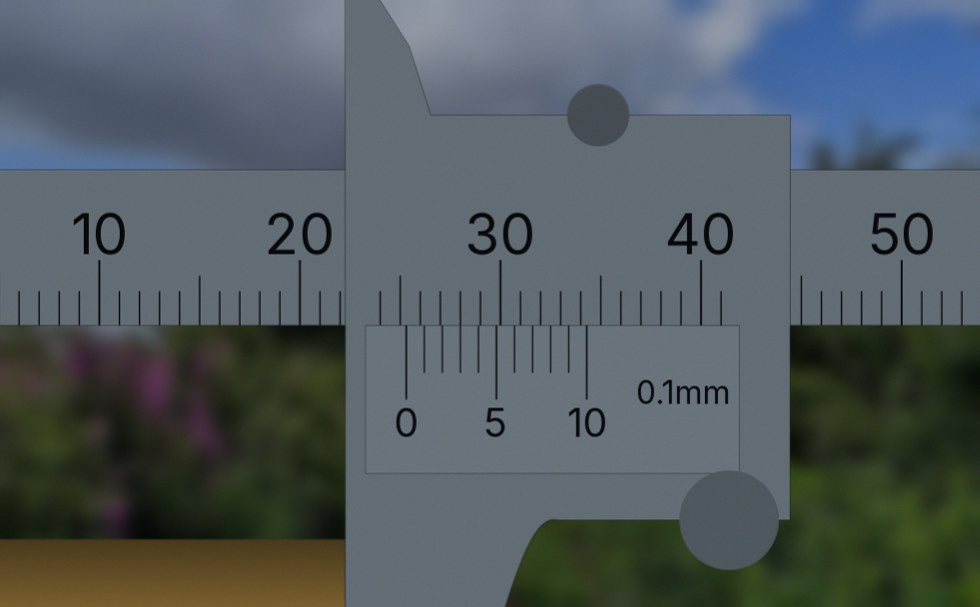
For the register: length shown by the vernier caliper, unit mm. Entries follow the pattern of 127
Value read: 25.3
